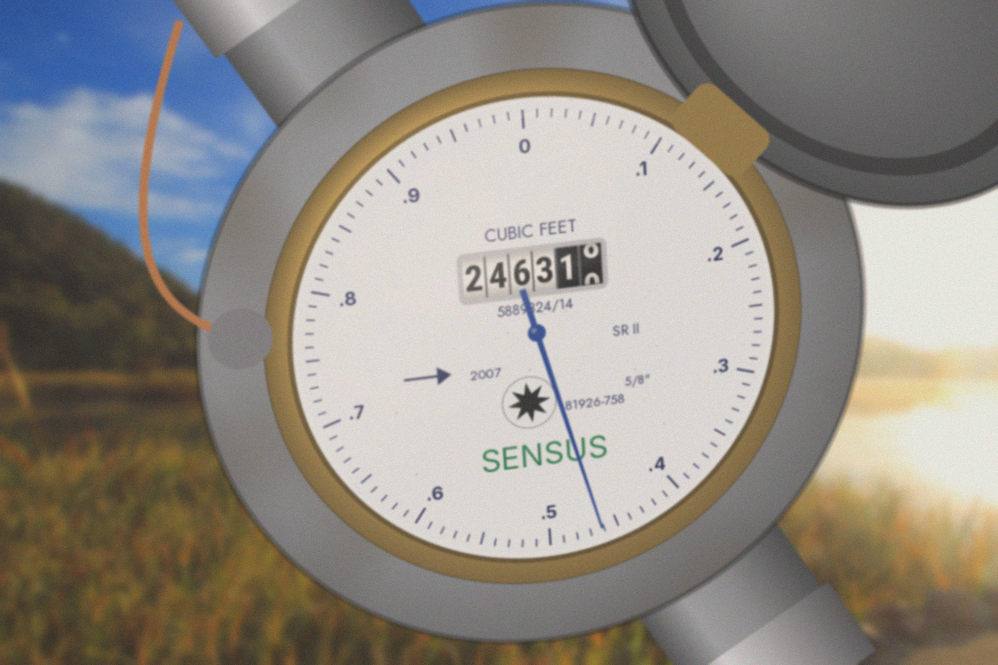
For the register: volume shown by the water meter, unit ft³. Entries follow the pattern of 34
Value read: 246318.46
